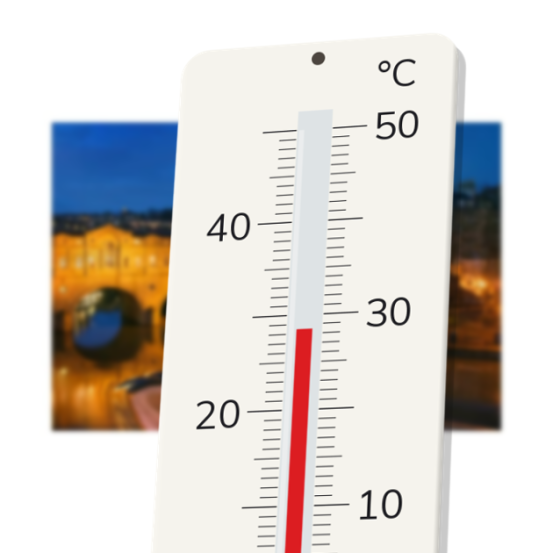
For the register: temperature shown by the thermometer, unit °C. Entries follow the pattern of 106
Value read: 28.5
